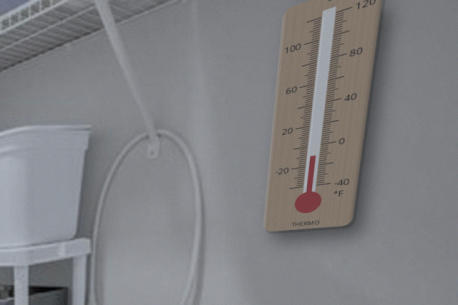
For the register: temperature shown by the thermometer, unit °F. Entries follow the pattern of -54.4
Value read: -10
